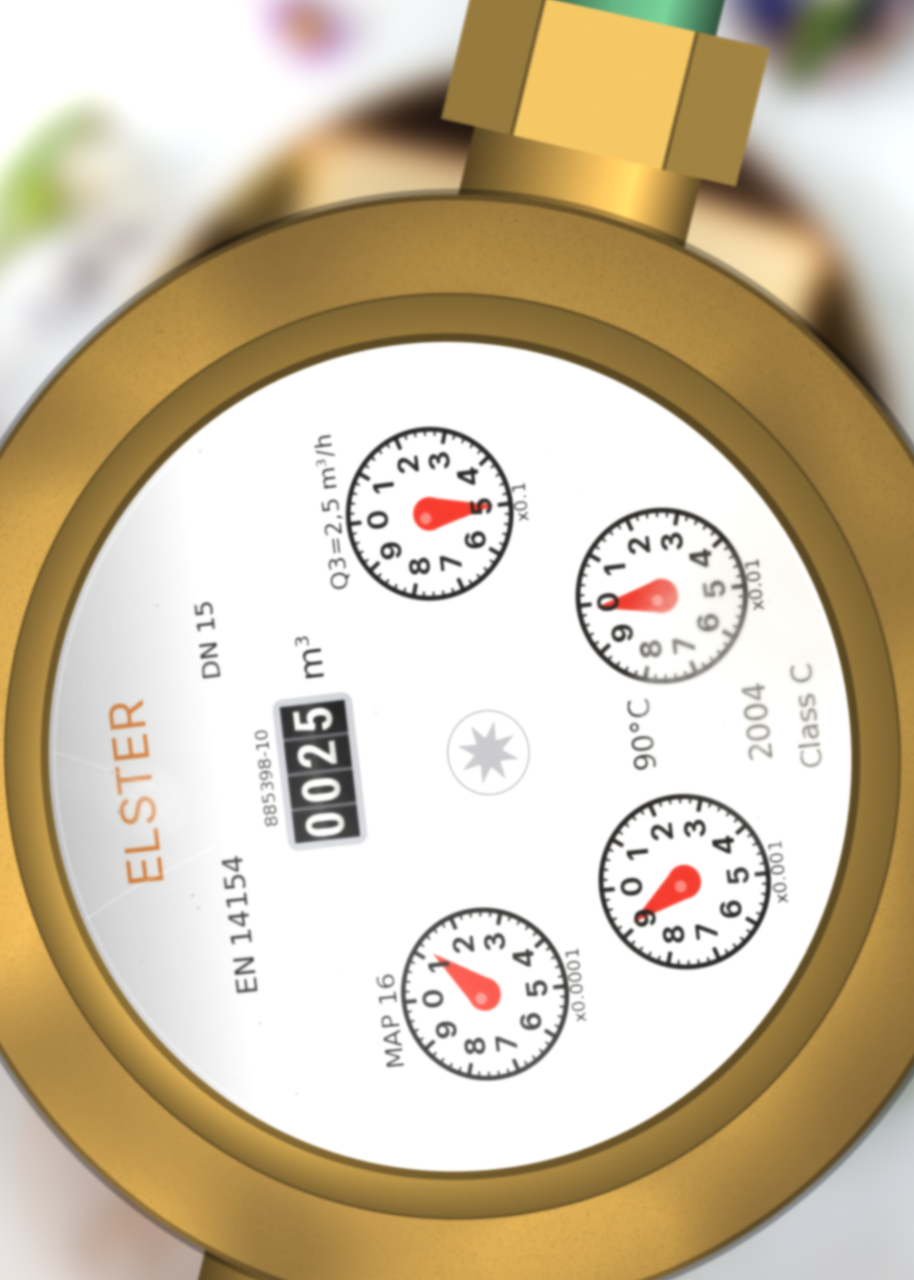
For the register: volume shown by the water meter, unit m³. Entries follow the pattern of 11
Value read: 25.4991
